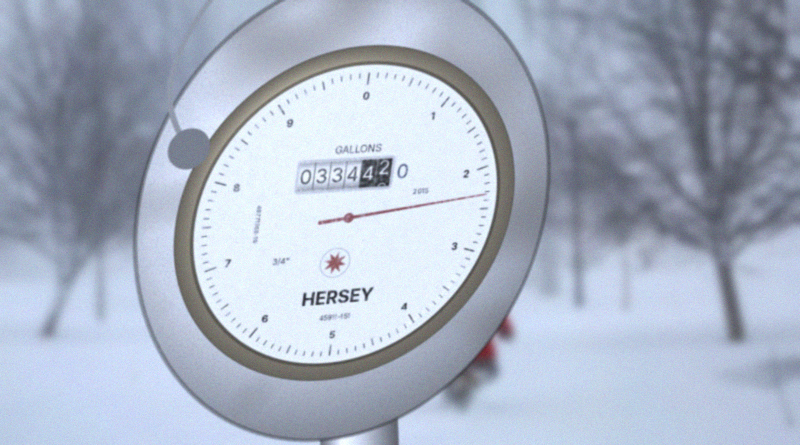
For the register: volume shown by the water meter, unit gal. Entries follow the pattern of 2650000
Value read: 334422.3
